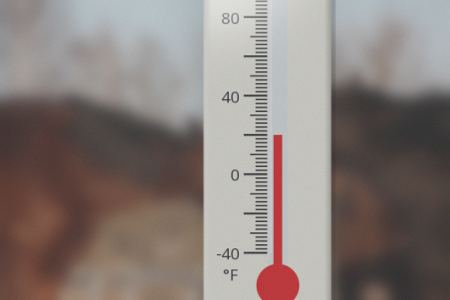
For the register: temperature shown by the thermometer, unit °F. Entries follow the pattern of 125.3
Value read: 20
